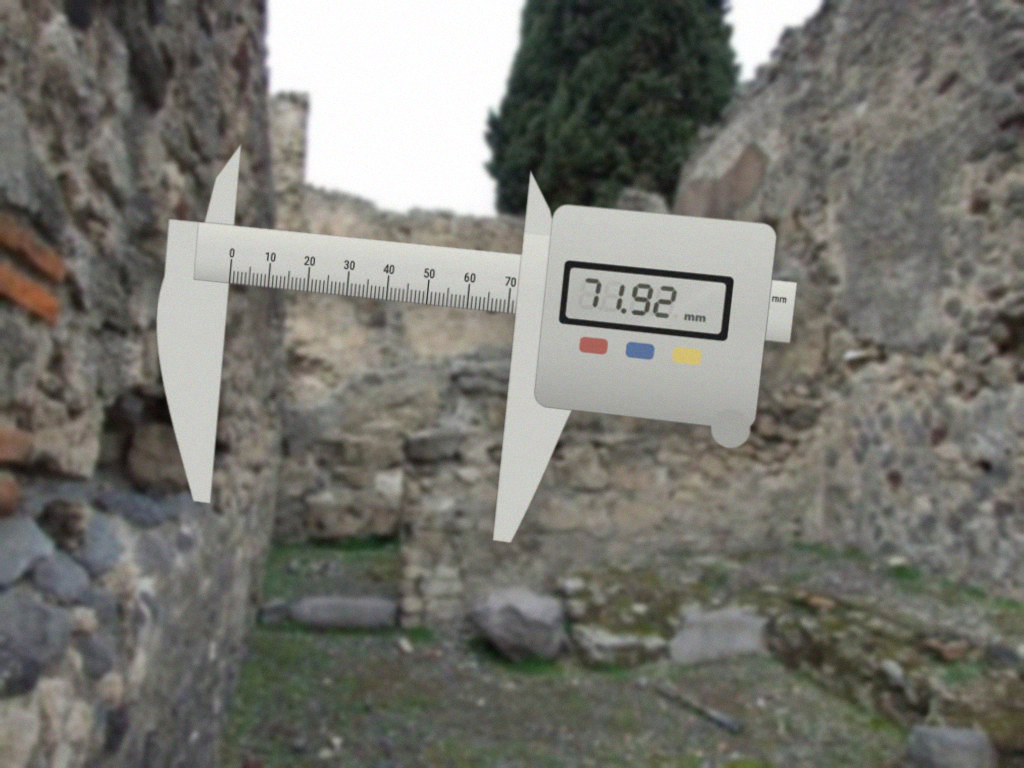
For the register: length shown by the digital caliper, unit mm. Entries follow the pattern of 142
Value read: 71.92
